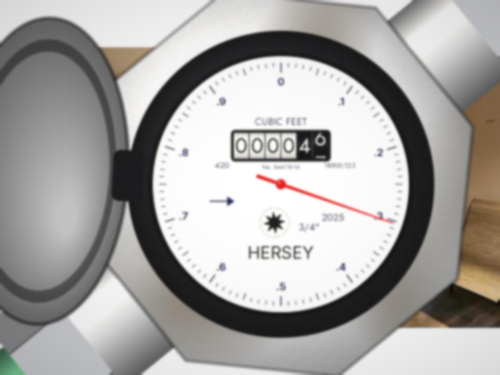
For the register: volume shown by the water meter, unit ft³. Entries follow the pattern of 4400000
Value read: 46.30
